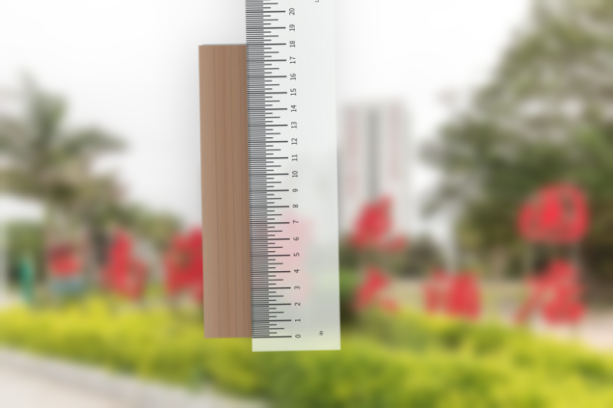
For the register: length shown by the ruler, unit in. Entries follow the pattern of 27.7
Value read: 18
